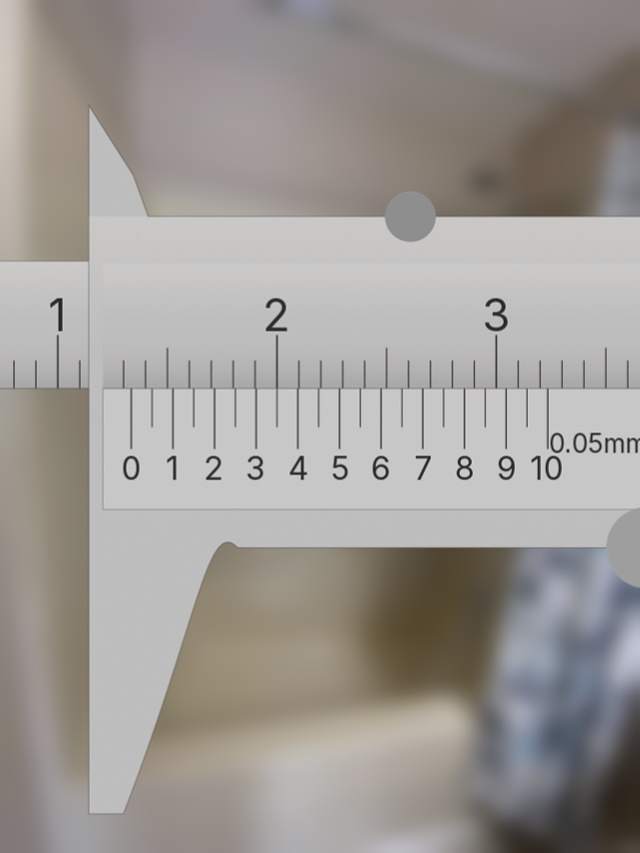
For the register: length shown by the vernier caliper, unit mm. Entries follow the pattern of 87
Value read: 13.35
